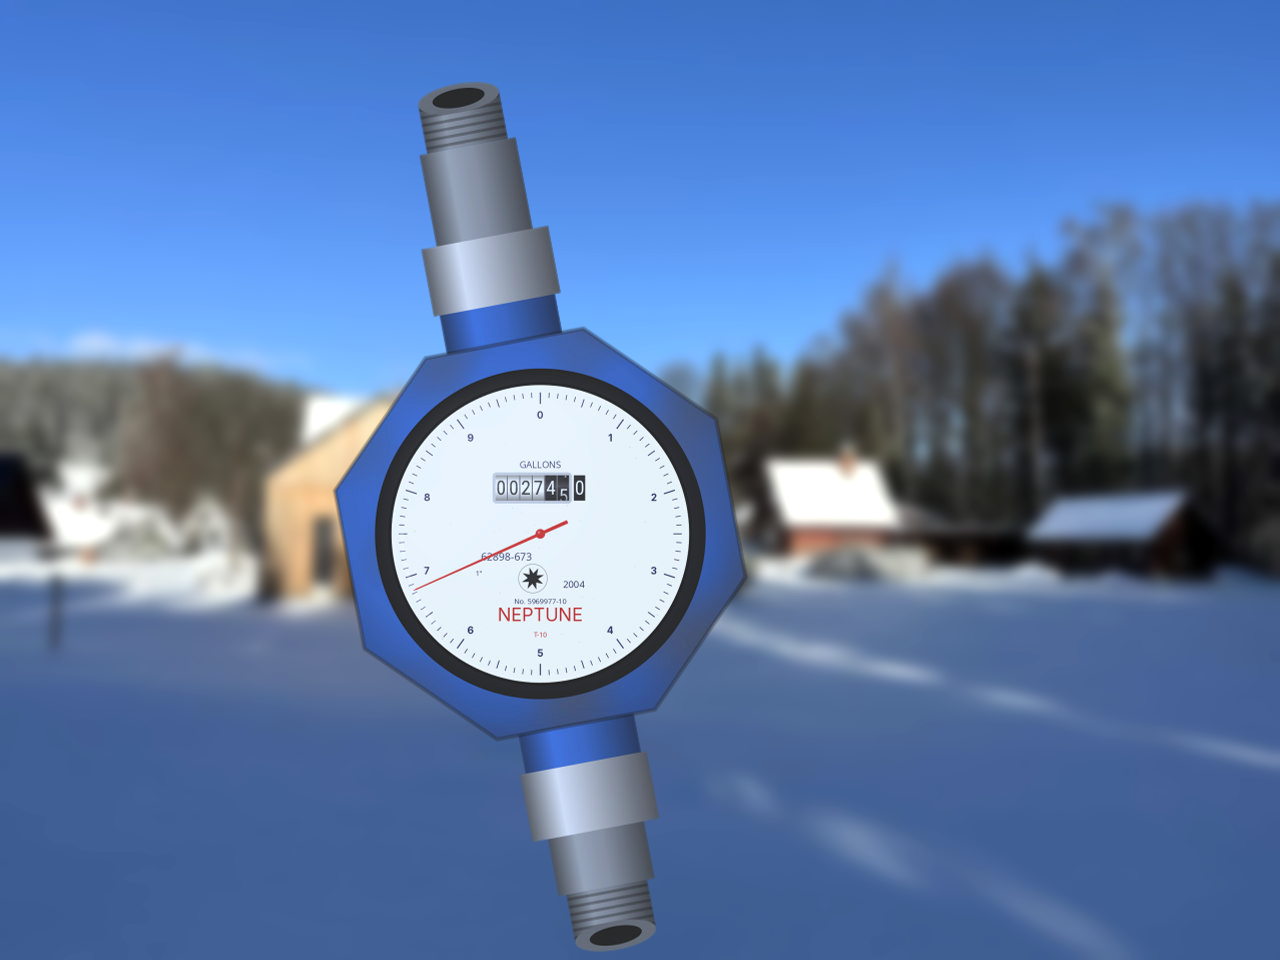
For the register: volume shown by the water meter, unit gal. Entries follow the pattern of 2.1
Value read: 27446.8
